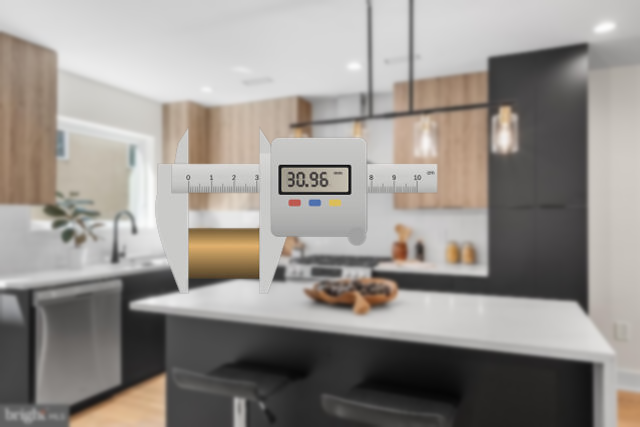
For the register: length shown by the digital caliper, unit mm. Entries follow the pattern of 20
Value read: 30.96
